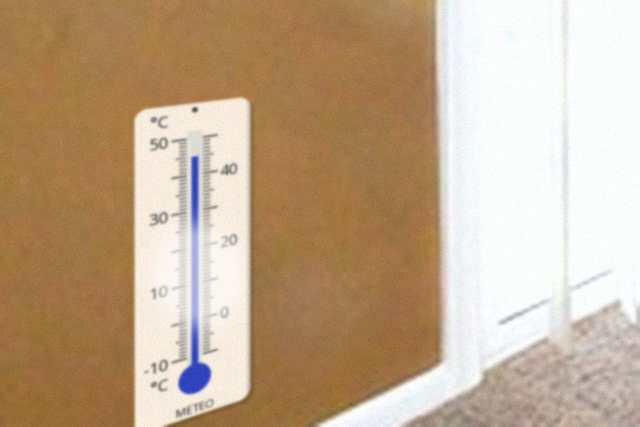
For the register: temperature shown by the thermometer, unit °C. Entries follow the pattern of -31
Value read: 45
